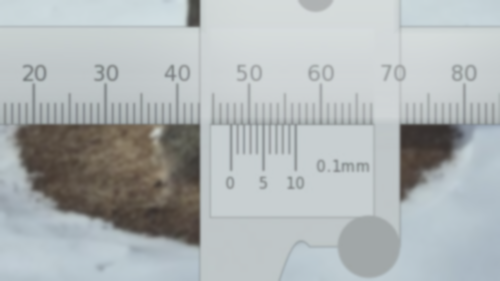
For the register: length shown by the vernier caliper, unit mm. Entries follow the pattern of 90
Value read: 47.5
